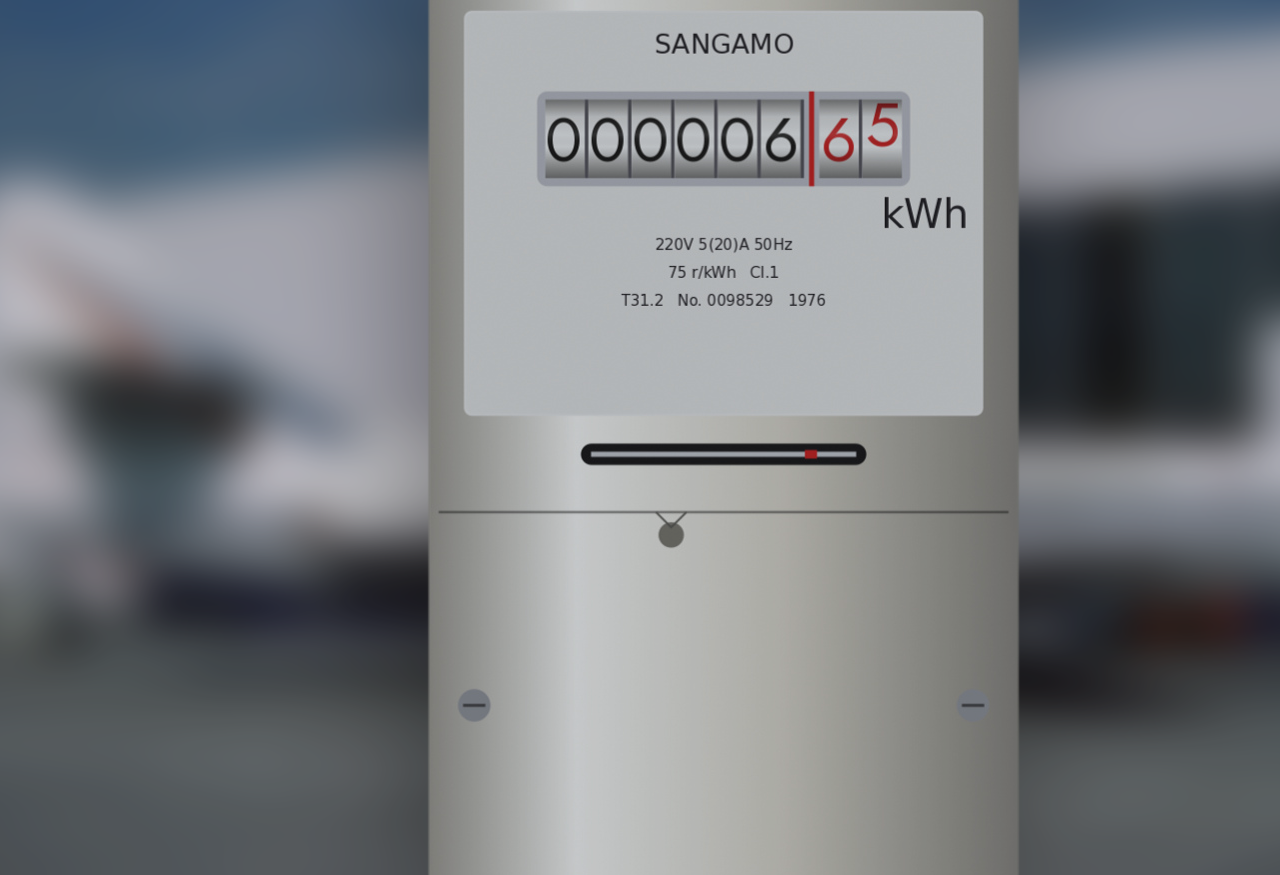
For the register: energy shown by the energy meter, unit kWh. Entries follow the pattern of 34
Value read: 6.65
